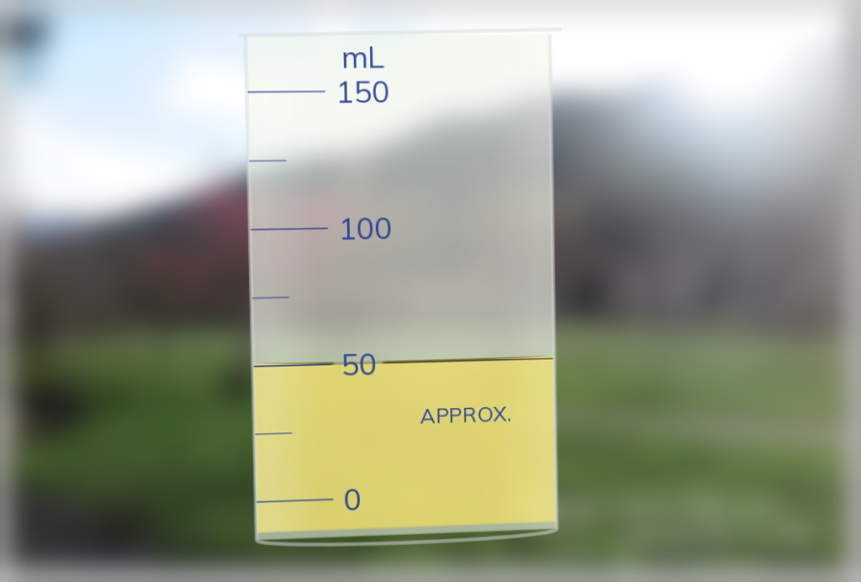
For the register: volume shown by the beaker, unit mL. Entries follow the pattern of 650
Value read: 50
